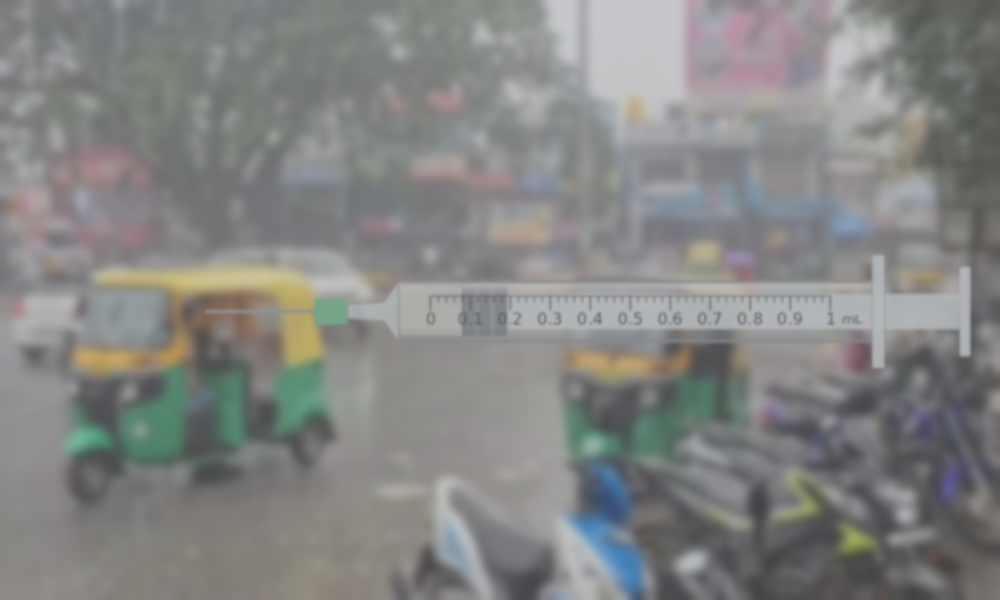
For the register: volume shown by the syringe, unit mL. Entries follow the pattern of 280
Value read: 0.08
